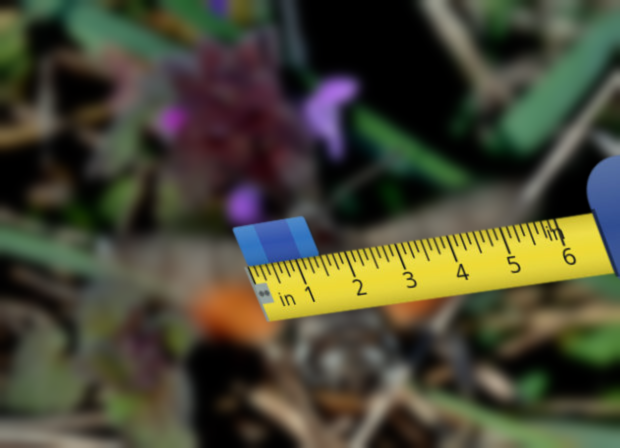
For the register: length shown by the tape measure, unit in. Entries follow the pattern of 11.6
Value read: 1.5
